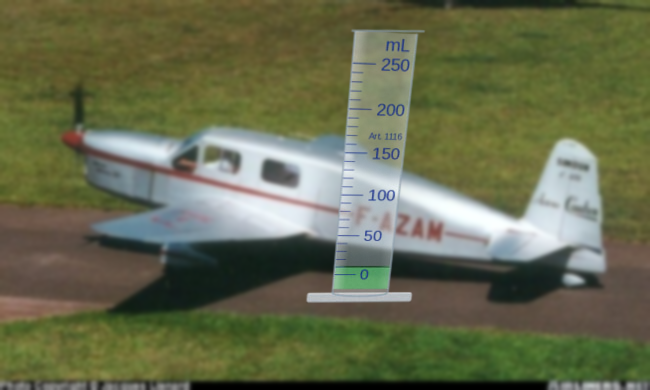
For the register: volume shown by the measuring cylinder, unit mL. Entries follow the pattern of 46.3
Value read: 10
